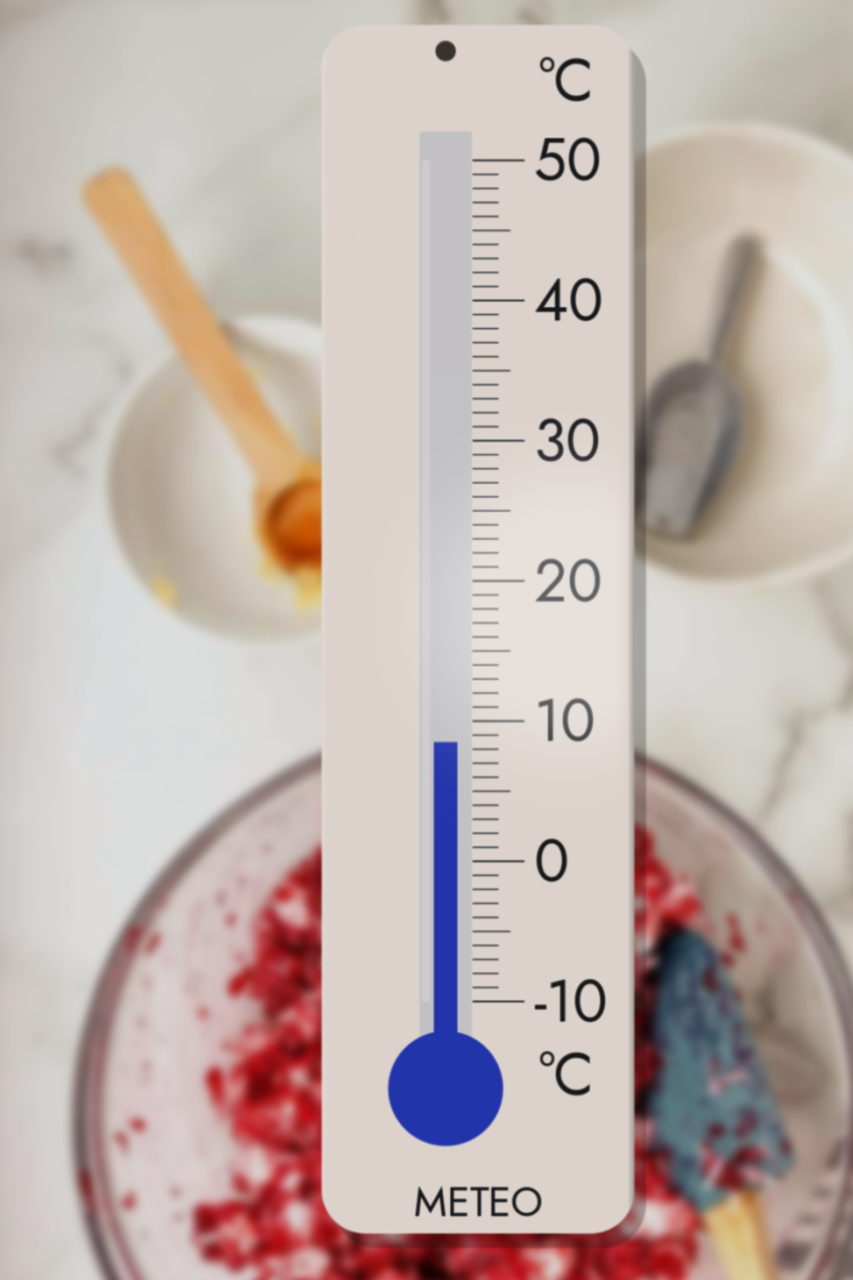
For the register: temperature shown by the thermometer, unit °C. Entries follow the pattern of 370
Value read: 8.5
